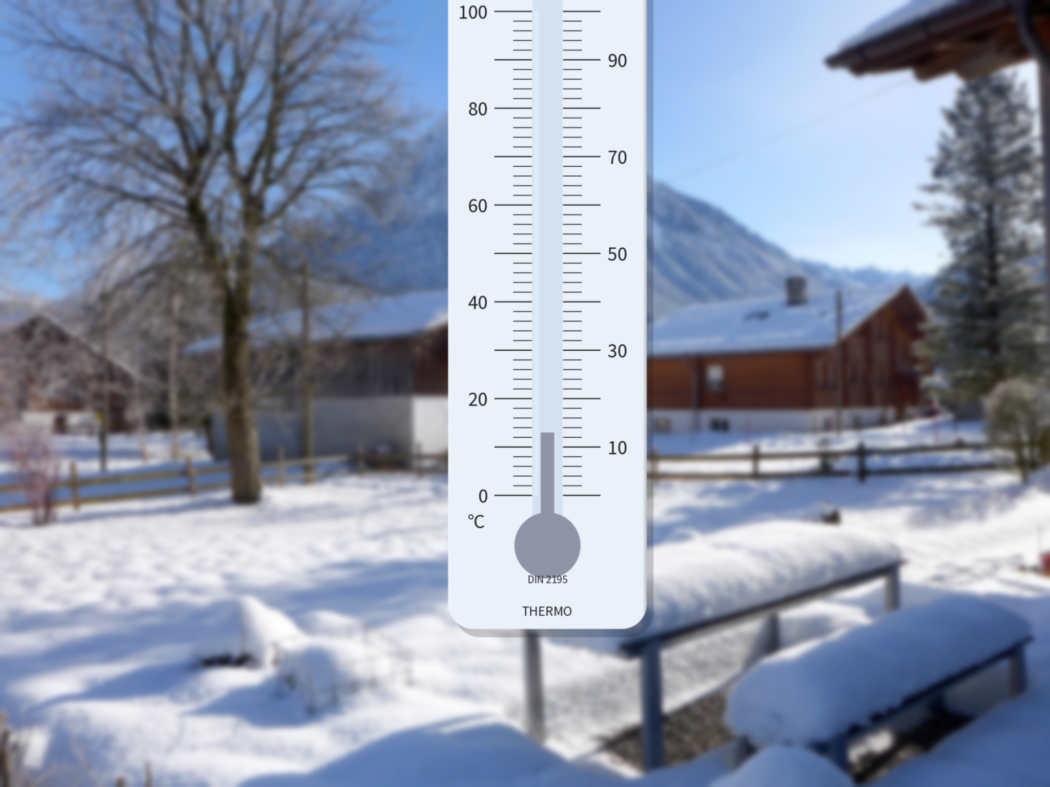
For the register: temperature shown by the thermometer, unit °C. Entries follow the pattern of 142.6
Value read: 13
